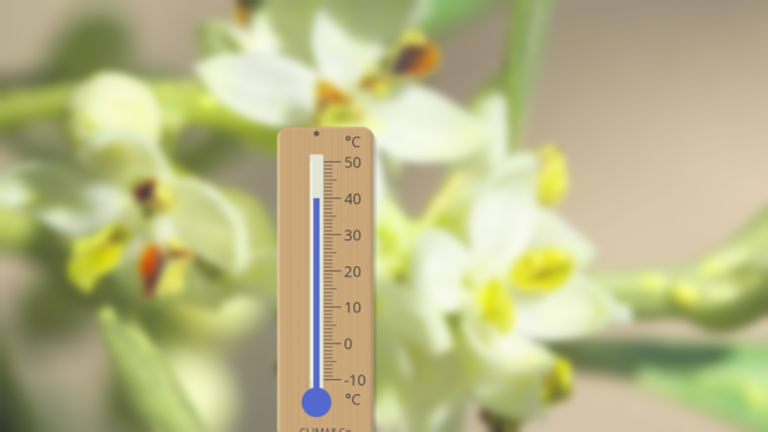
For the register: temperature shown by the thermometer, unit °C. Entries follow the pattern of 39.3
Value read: 40
